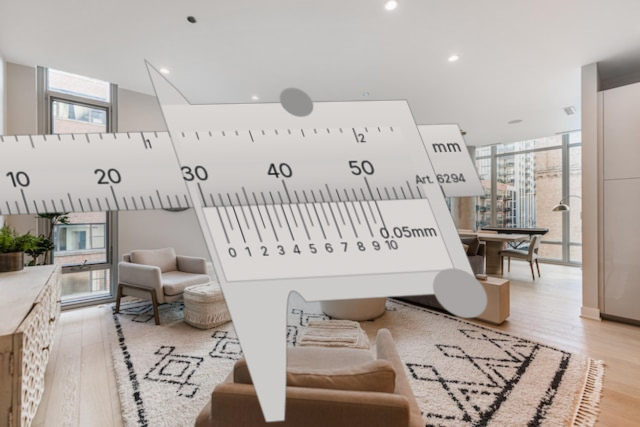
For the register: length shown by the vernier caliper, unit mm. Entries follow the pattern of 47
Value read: 31.2
